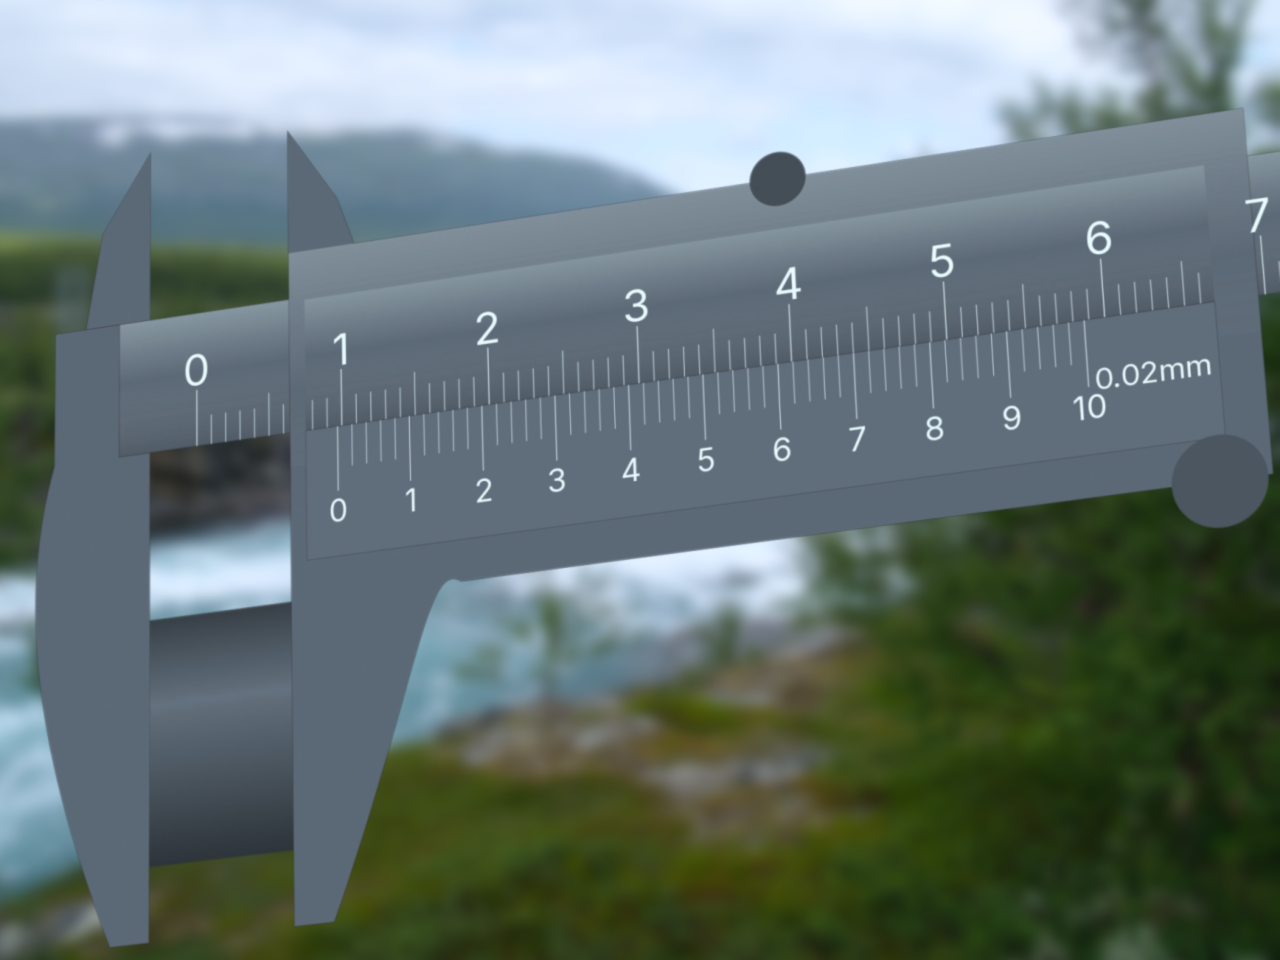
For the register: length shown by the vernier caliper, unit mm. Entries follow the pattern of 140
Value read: 9.7
